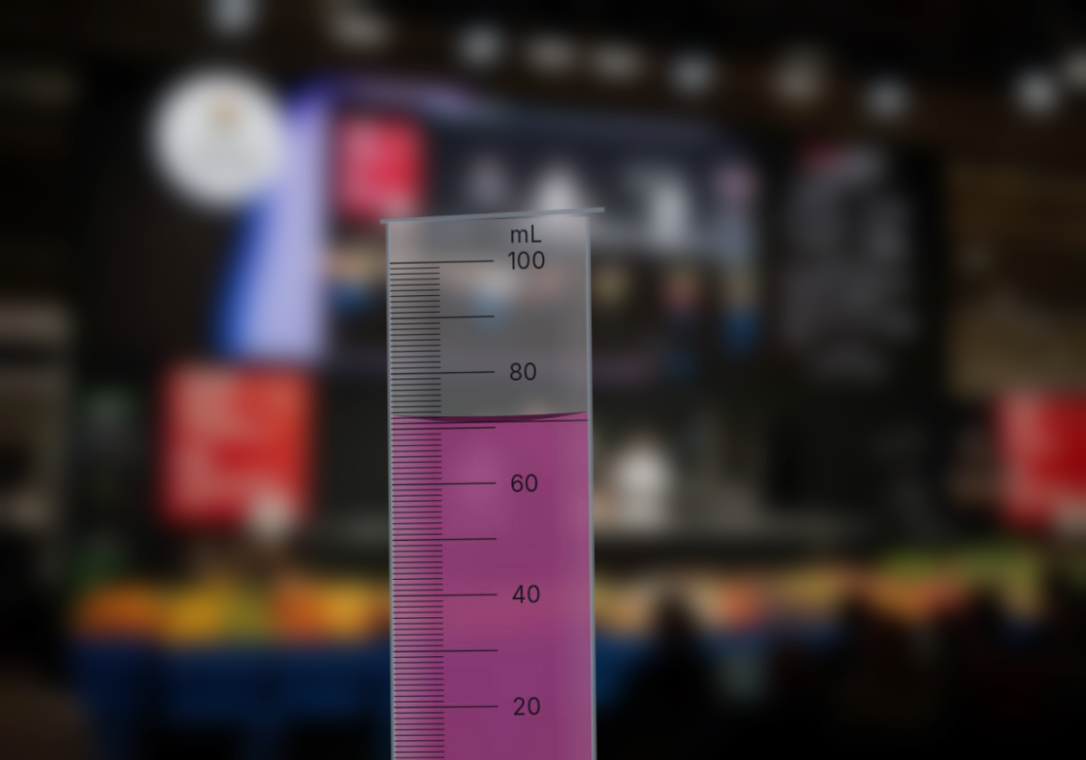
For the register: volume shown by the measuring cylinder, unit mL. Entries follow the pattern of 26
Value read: 71
